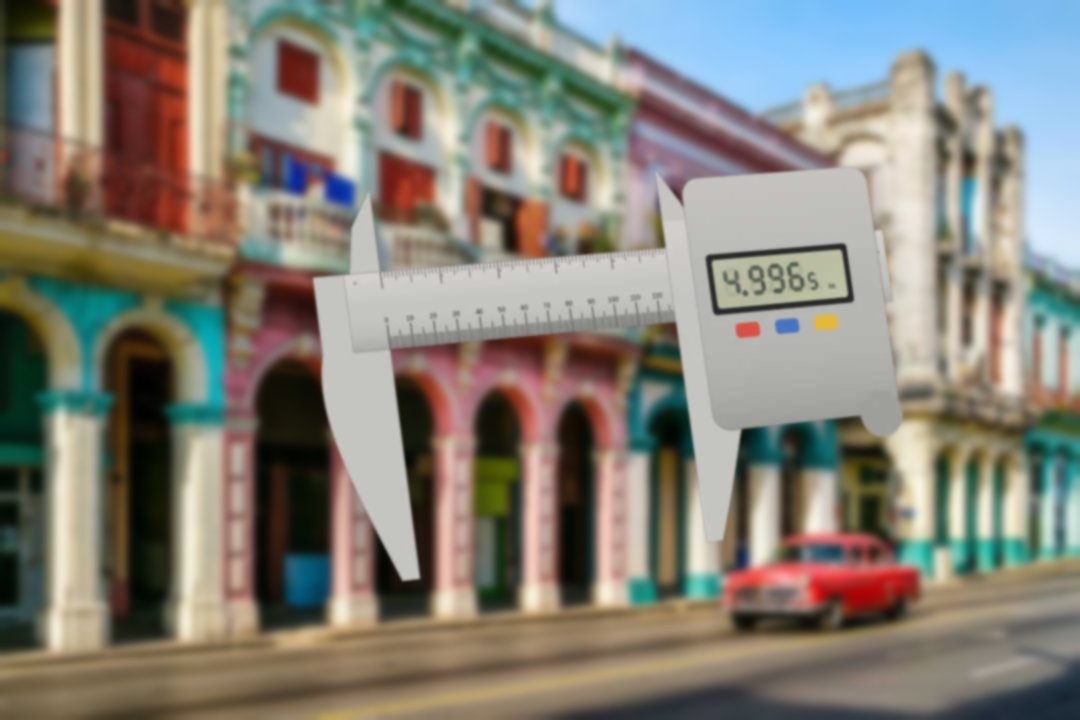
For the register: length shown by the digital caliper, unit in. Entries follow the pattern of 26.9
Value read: 4.9965
